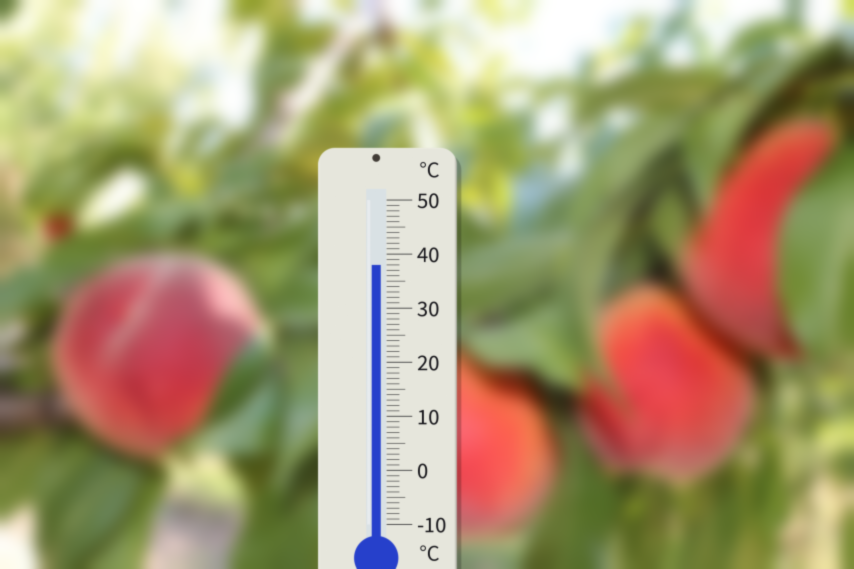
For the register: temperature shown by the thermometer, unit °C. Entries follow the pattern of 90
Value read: 38
